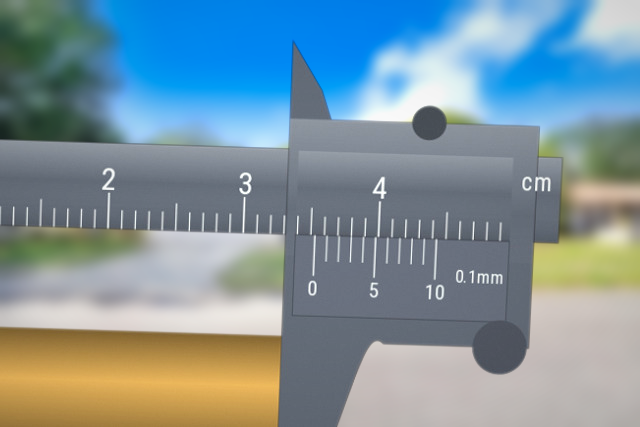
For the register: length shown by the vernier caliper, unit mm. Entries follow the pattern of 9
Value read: 35.3
